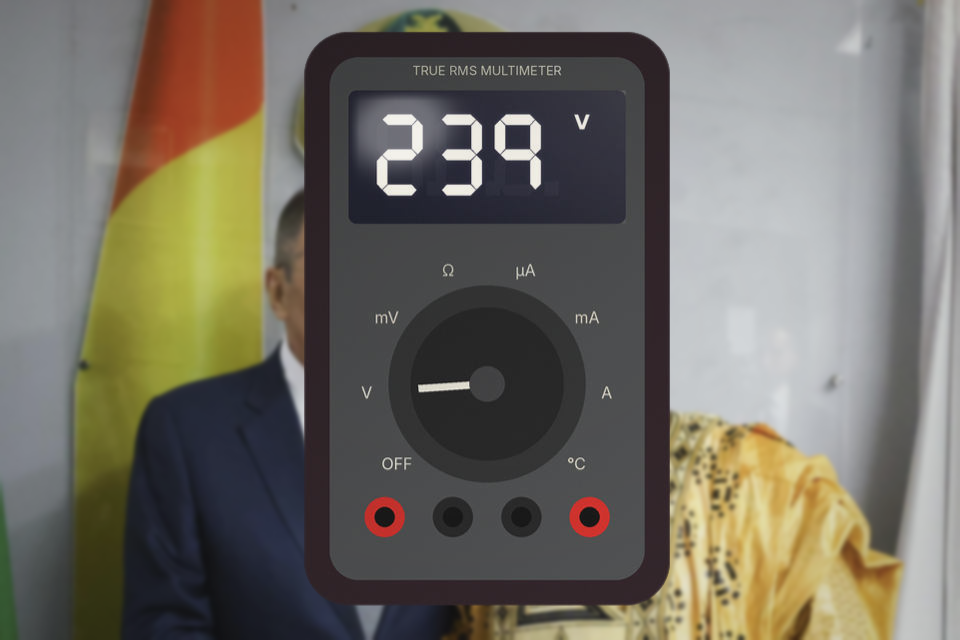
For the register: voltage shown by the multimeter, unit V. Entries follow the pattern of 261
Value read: 239
